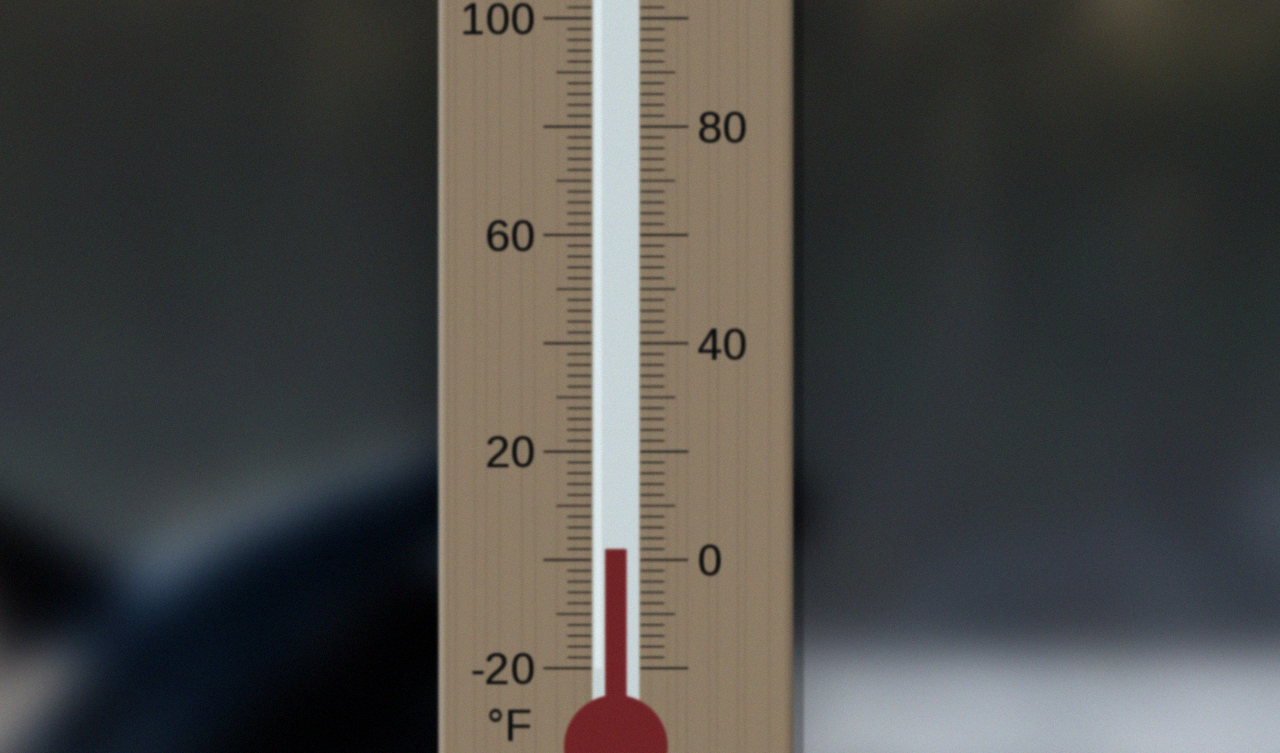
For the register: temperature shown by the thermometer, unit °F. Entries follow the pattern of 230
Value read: 2
